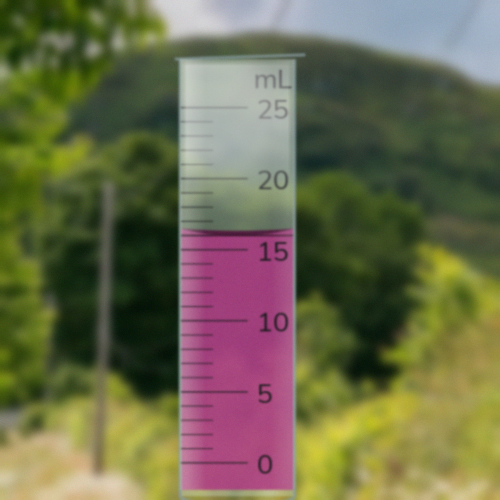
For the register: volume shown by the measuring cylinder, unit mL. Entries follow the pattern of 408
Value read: 16
